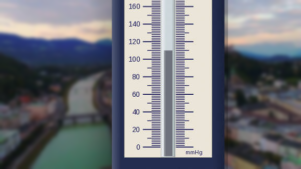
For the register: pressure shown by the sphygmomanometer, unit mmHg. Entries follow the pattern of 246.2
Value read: 110
